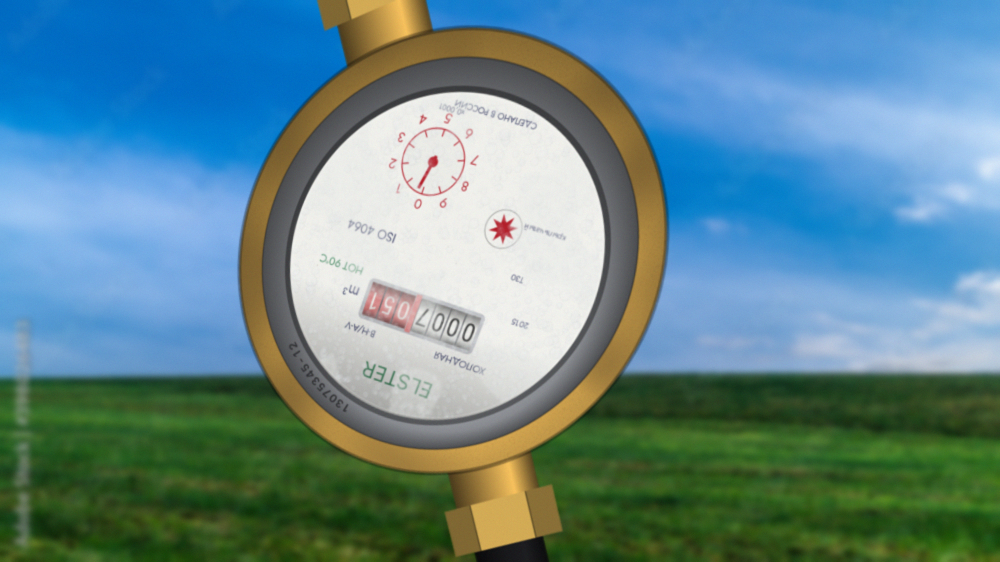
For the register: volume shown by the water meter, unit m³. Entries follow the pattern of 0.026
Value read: 7.0510
